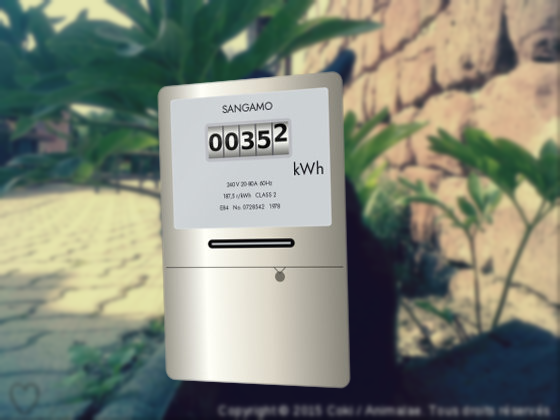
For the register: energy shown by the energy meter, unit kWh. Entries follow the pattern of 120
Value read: 352
